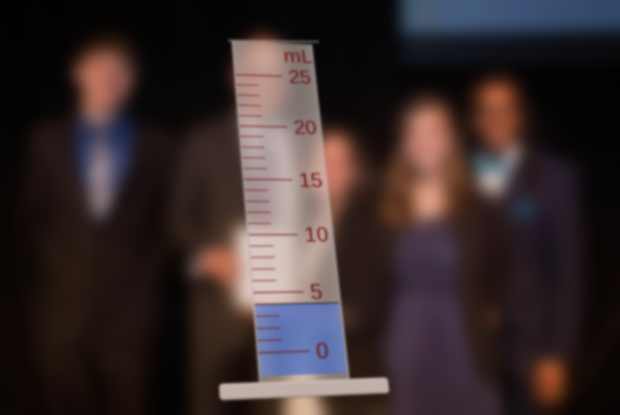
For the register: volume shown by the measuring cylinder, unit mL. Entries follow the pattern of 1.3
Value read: 4
